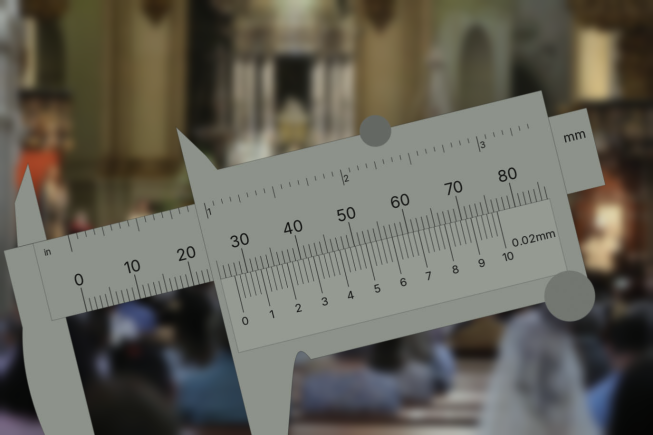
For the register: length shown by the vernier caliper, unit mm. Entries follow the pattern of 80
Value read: 27.6
